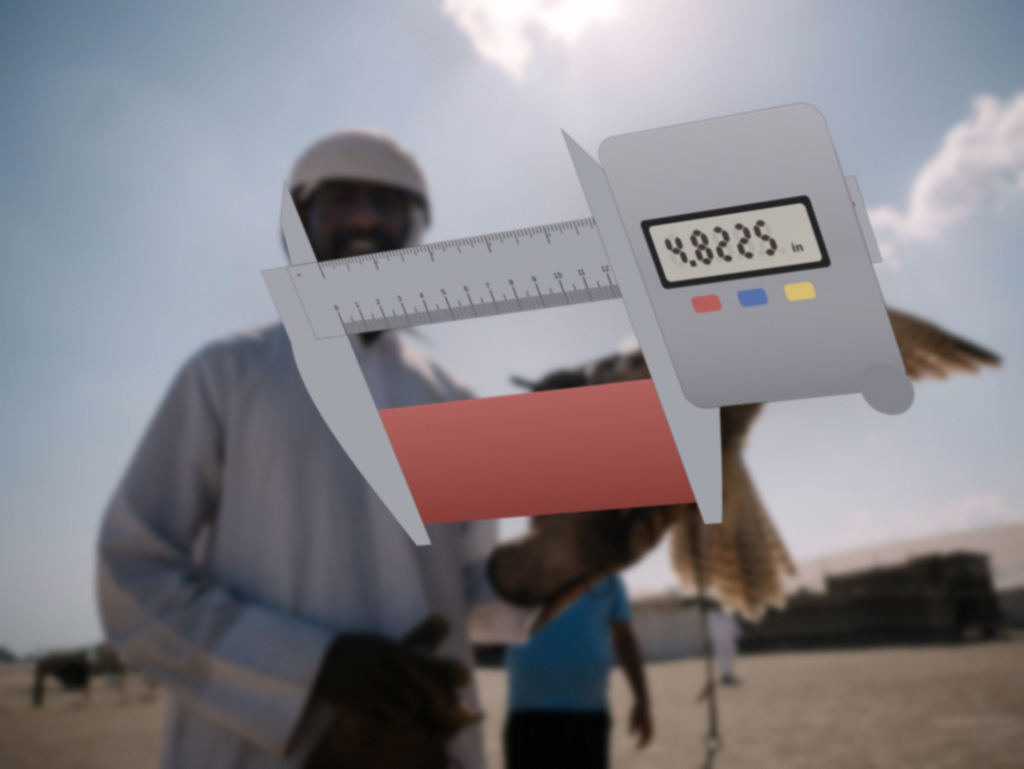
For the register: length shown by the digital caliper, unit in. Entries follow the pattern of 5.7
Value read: 4.8225
